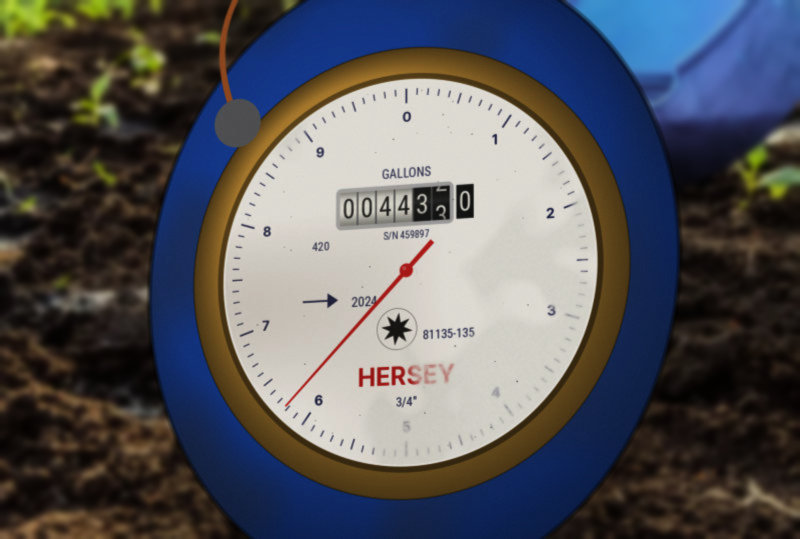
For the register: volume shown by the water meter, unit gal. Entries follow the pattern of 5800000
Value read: 44326.2
